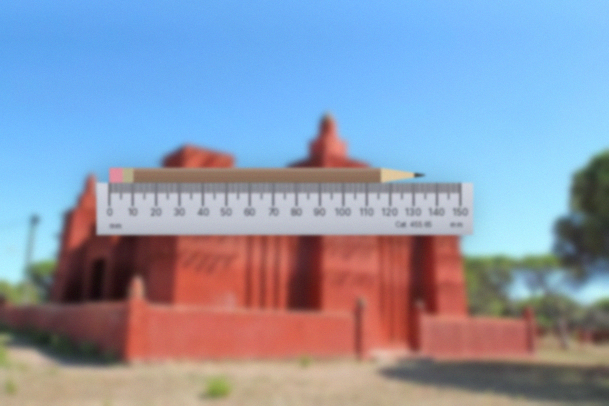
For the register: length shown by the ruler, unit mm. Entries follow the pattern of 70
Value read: 135
